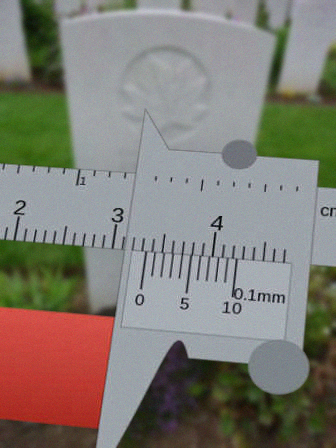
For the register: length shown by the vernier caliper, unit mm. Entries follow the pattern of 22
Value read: 33.4
